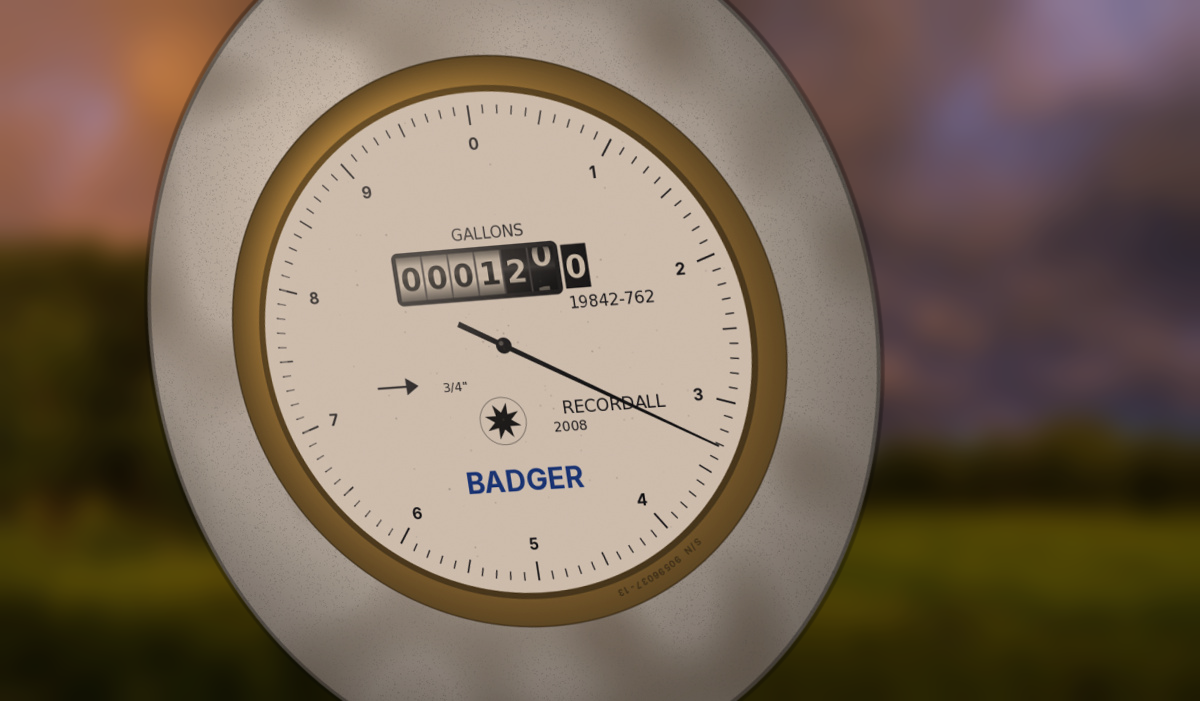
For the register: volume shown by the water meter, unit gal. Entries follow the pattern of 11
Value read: 1203.3
